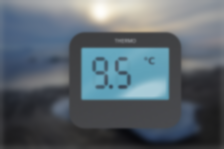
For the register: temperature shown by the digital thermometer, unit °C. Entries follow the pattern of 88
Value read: 9.5
